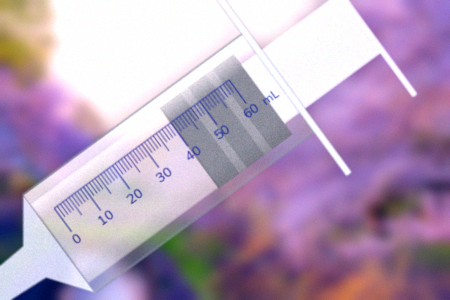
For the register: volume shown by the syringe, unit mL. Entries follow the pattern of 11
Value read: 40
